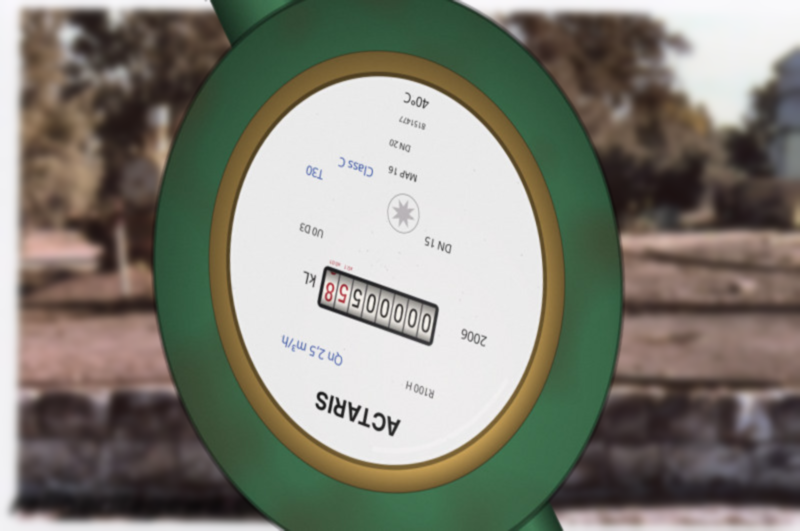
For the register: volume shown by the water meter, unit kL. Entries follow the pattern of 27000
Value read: 5.58
